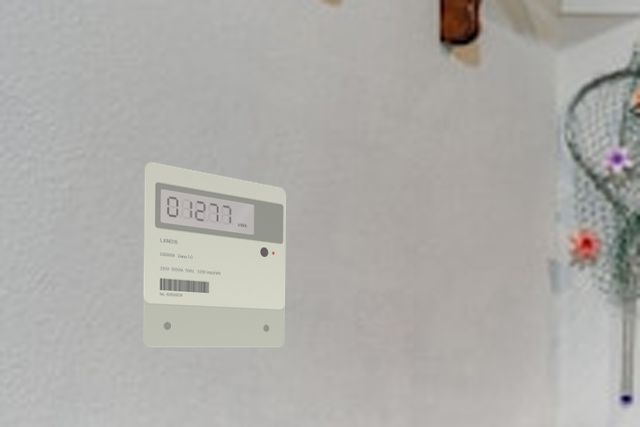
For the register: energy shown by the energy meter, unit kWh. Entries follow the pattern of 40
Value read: 1277
